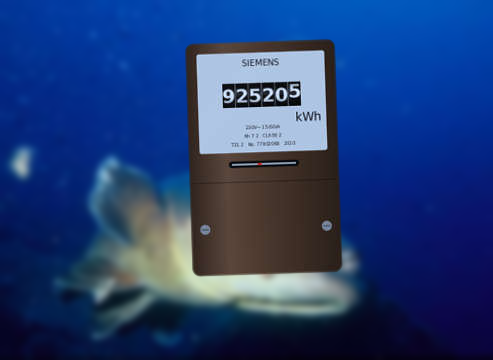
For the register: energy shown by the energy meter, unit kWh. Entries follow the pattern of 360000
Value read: 925205
